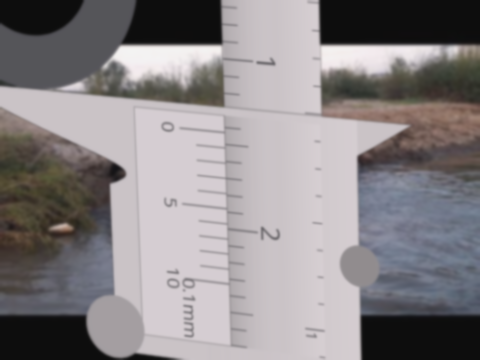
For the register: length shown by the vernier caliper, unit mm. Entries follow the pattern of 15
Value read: 14.3
